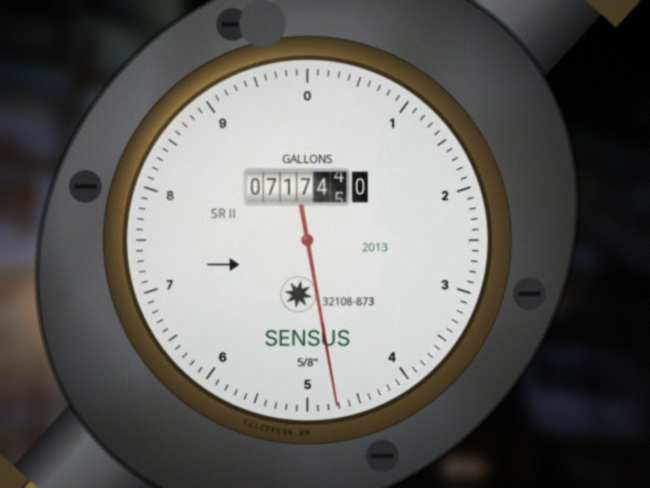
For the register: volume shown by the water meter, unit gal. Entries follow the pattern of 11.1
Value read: 717444.7
